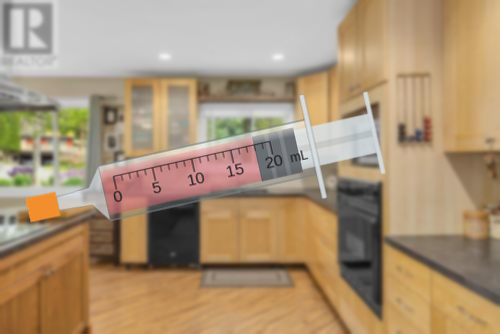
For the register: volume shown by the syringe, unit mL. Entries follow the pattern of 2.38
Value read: 18
